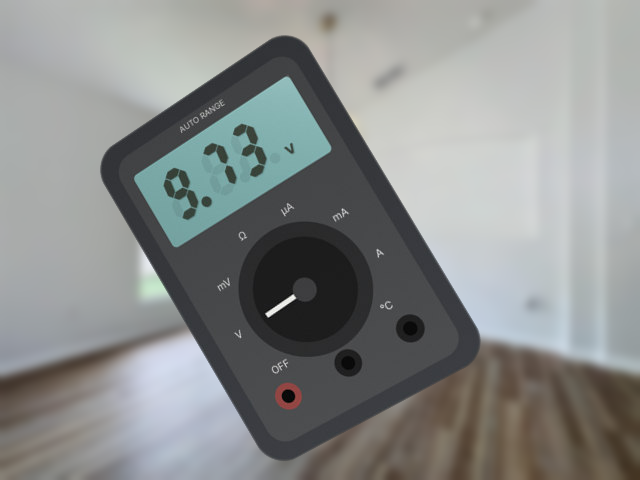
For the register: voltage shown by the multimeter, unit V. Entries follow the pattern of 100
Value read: 9.73
